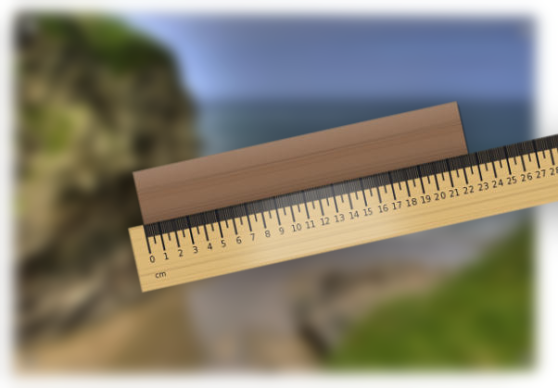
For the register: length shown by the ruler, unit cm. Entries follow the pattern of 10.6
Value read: 22.5
